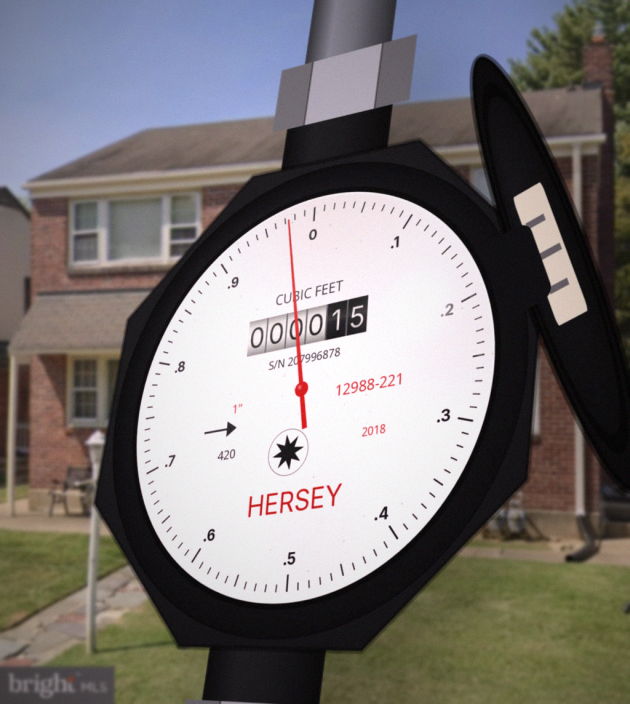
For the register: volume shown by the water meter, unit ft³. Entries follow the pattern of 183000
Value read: 14.97
